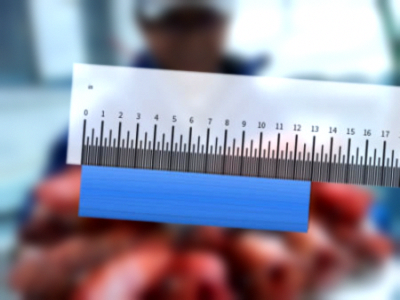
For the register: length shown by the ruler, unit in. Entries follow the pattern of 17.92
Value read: 13
